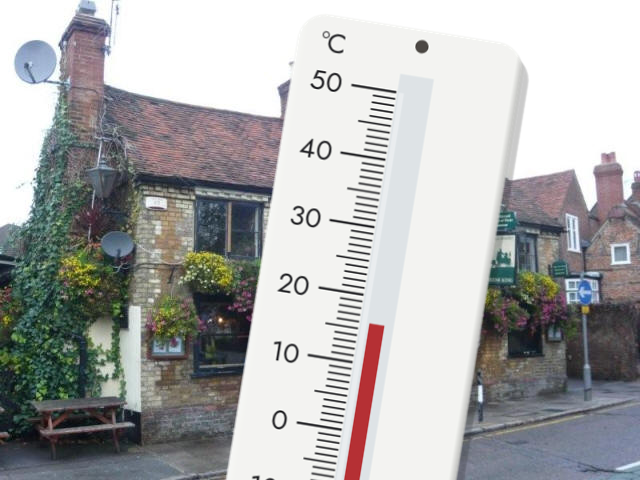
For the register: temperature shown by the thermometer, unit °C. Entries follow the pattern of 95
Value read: 16
